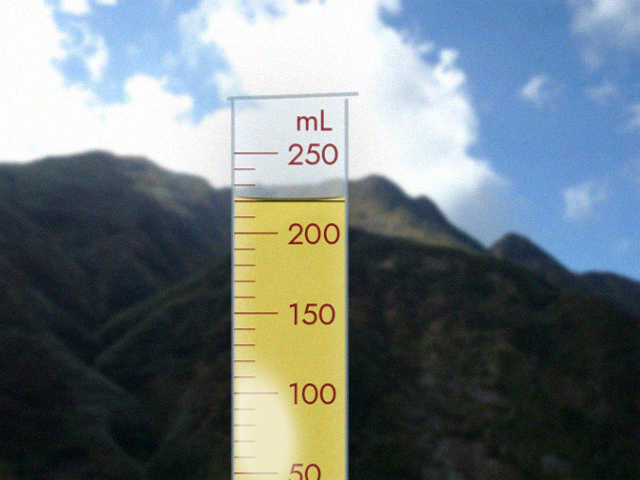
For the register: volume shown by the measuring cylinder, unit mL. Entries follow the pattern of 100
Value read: 220
